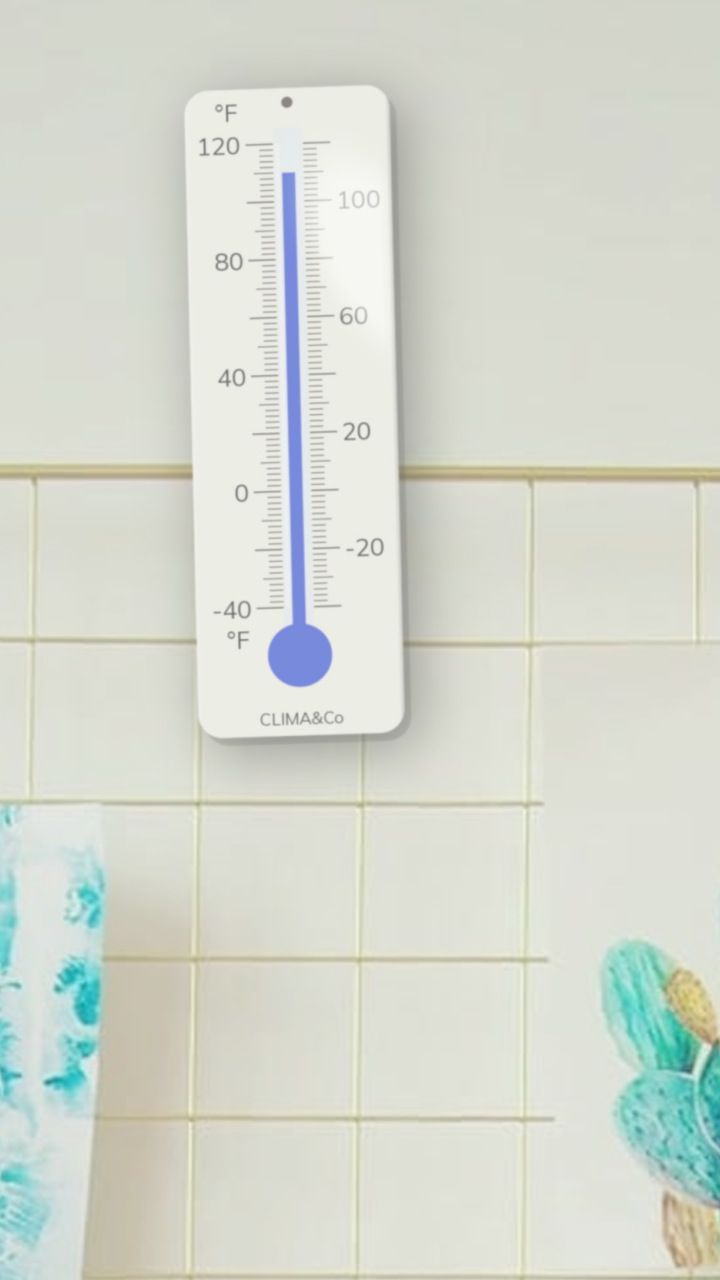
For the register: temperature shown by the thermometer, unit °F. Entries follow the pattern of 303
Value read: 110
